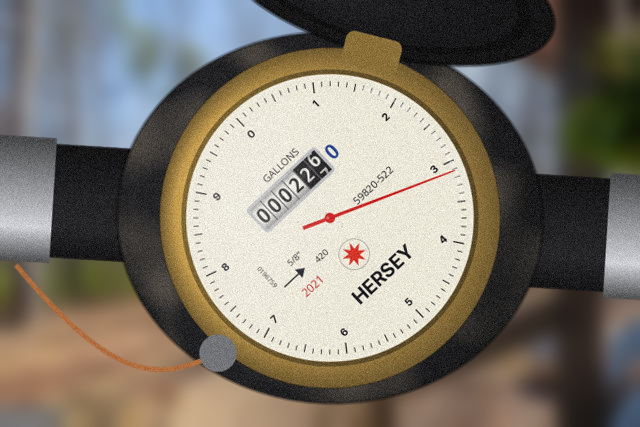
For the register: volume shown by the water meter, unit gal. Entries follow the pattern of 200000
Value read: 2263.1
